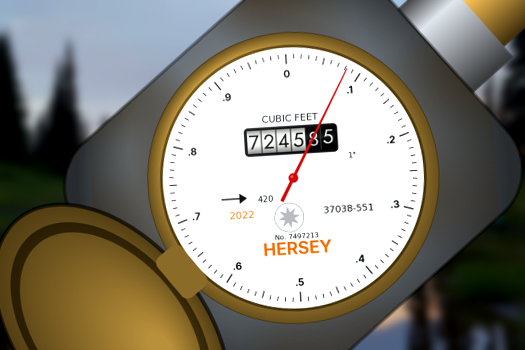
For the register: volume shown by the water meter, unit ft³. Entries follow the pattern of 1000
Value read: 724585.08
